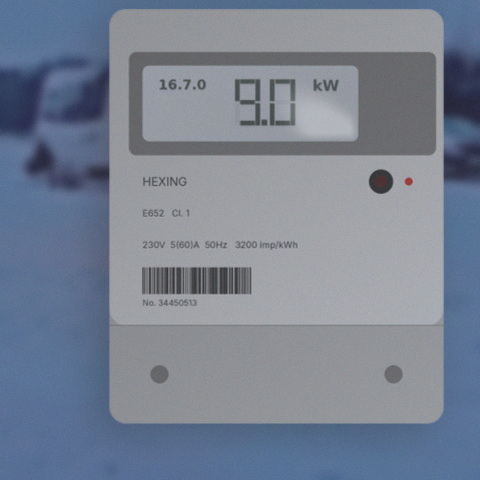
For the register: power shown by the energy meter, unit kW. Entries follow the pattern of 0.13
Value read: 9.0
